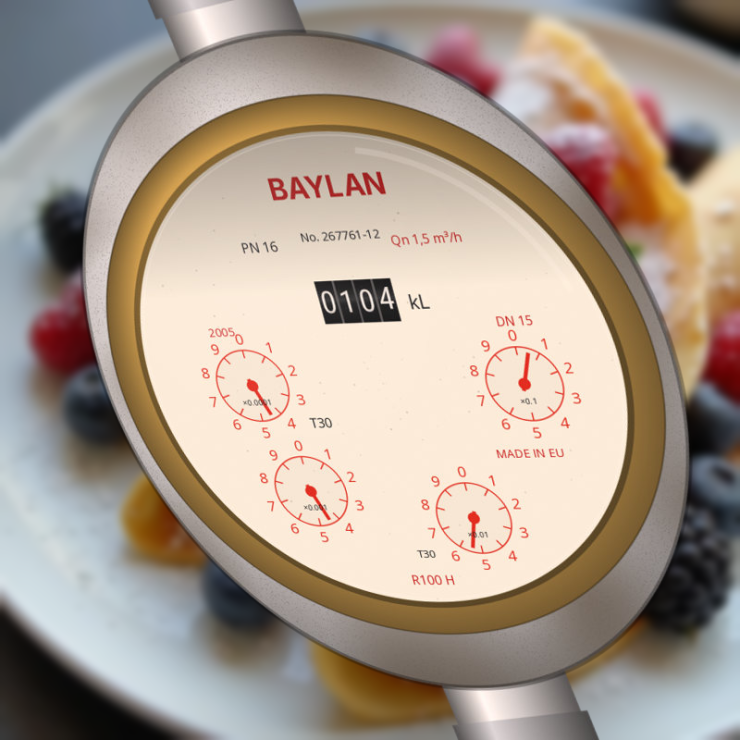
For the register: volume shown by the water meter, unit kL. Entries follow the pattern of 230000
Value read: 104.0544
